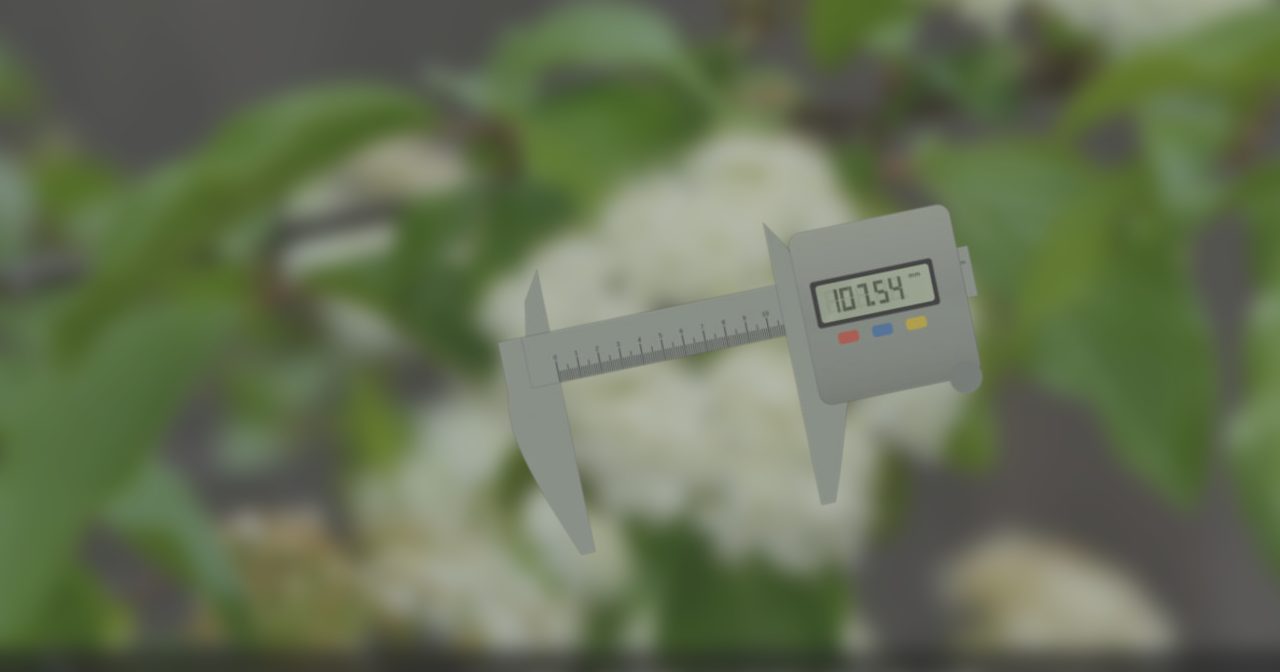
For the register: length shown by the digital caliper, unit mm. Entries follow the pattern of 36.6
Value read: 107.54
